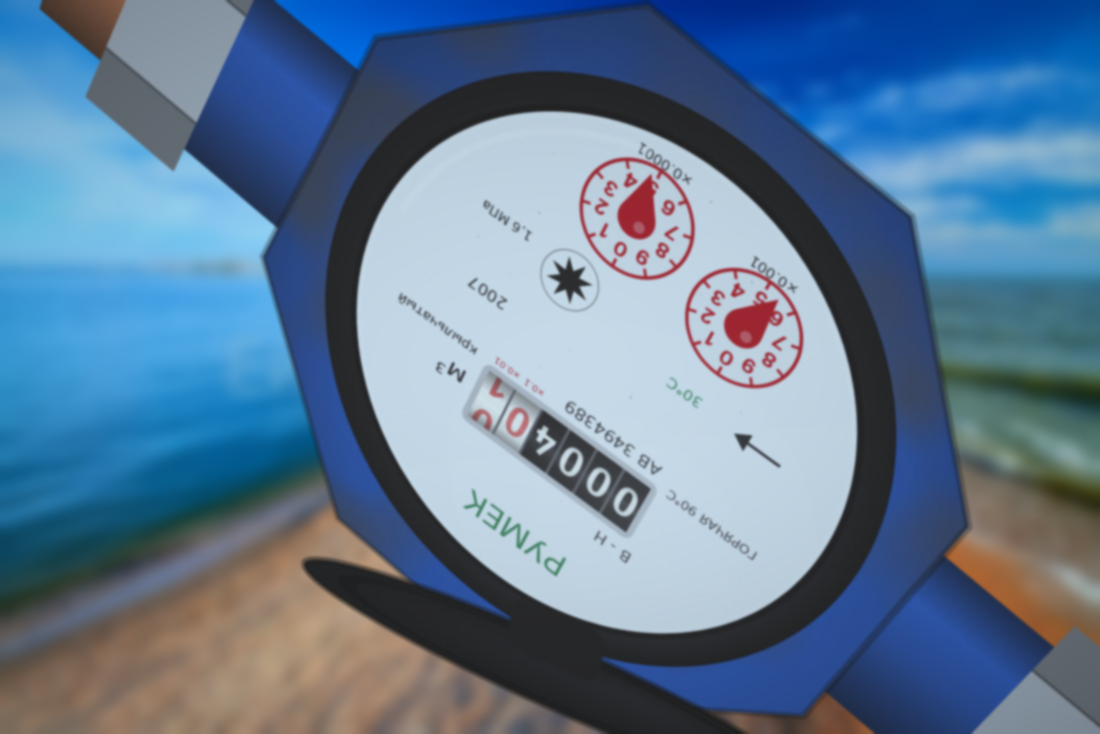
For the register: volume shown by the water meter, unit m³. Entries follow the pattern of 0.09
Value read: 4.0054
